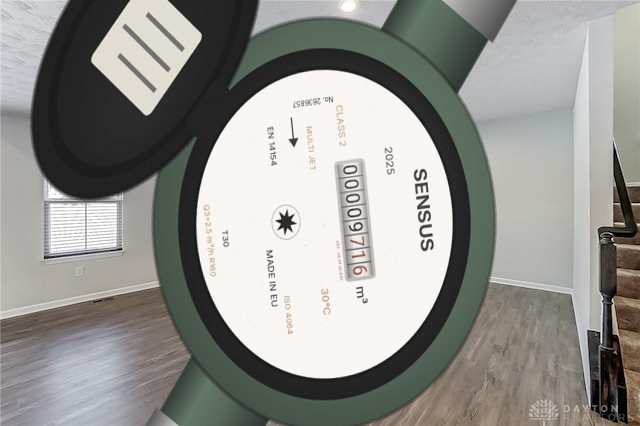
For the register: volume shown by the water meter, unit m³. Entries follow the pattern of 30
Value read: 9.716
